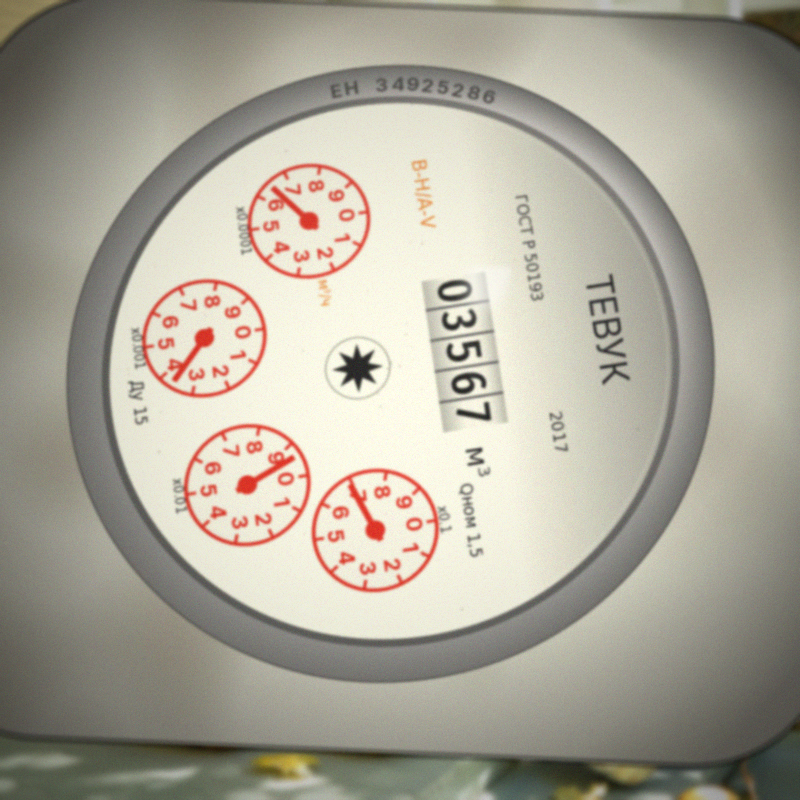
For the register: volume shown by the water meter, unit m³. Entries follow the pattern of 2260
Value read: 3567.6936
